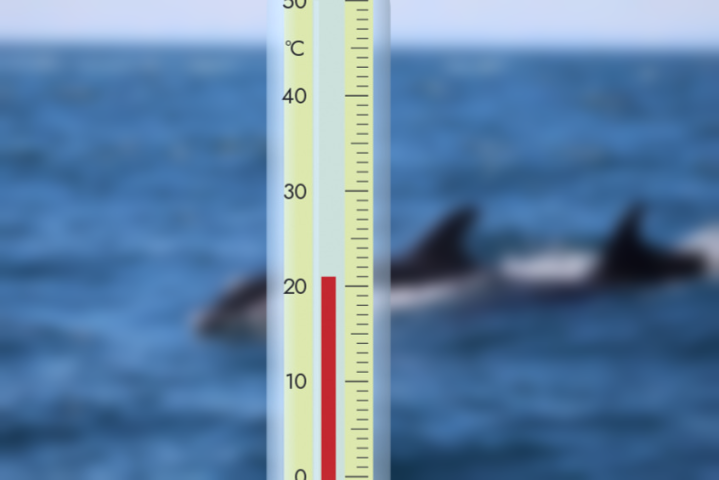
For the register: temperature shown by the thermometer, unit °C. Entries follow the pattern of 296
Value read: 21
